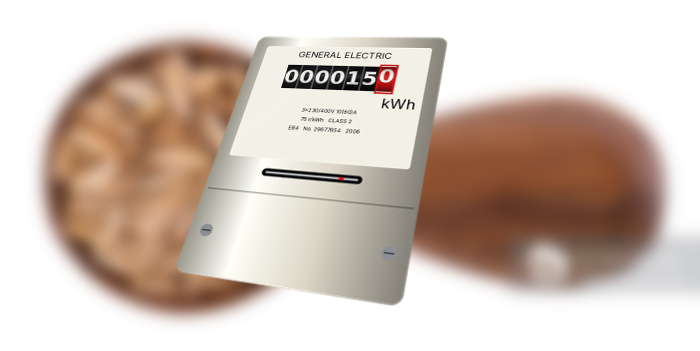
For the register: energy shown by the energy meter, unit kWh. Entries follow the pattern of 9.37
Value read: 15.0
